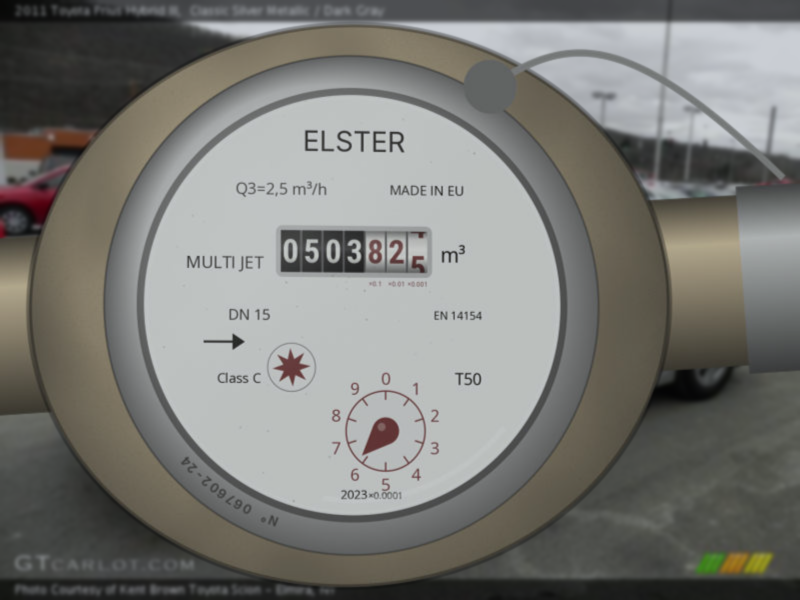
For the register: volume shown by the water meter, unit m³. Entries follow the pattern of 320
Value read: 503.8246
